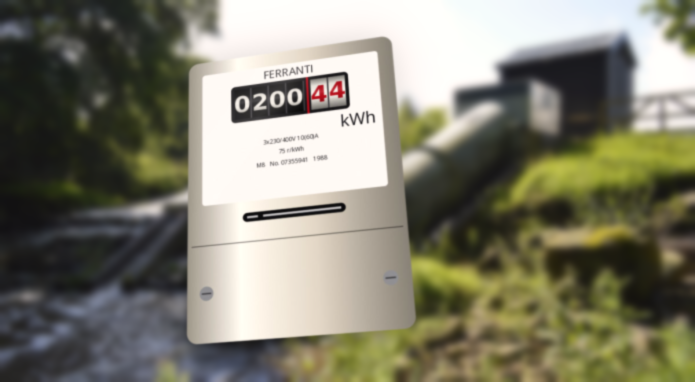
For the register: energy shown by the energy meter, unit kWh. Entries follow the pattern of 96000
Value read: 200.44
